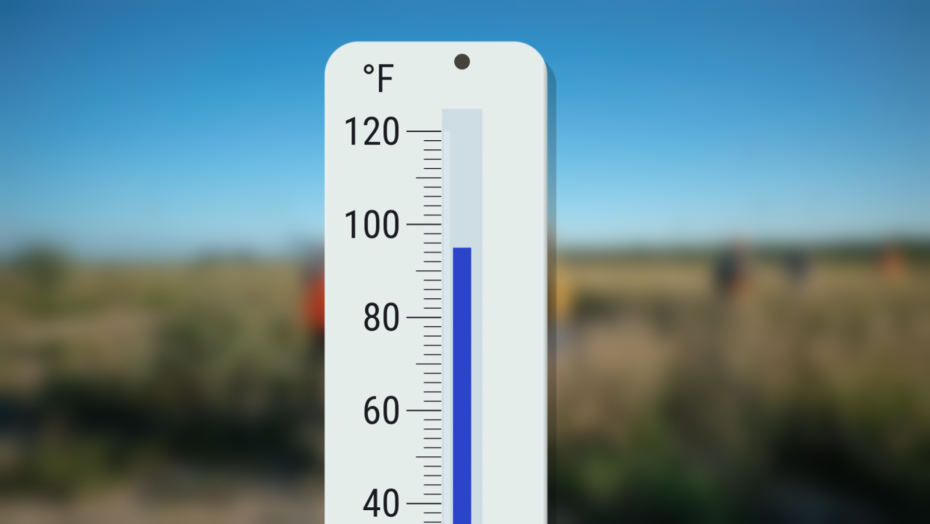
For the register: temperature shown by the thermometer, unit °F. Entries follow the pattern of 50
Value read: 95
